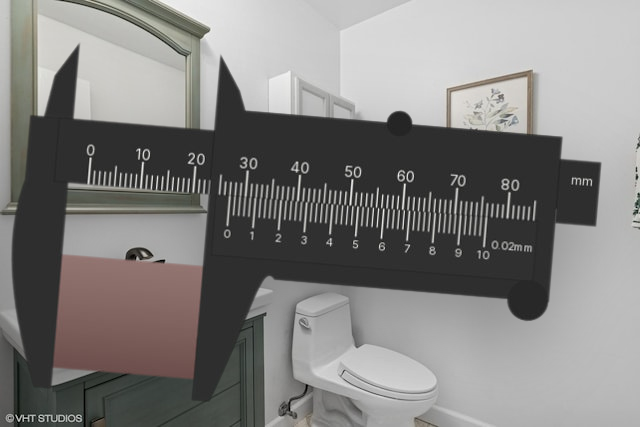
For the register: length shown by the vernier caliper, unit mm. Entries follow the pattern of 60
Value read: 27.0
